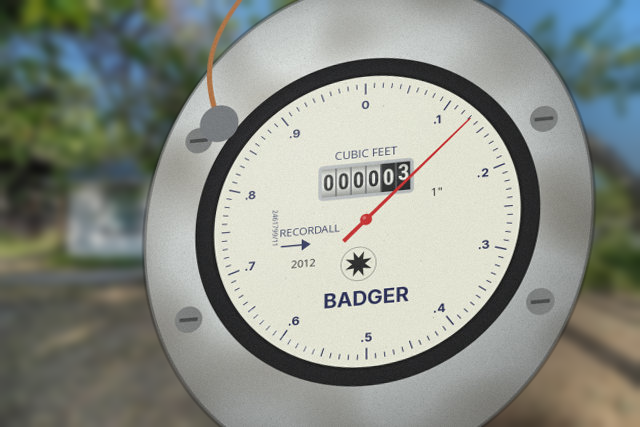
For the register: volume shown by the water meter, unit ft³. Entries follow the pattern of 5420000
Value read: 3.13
